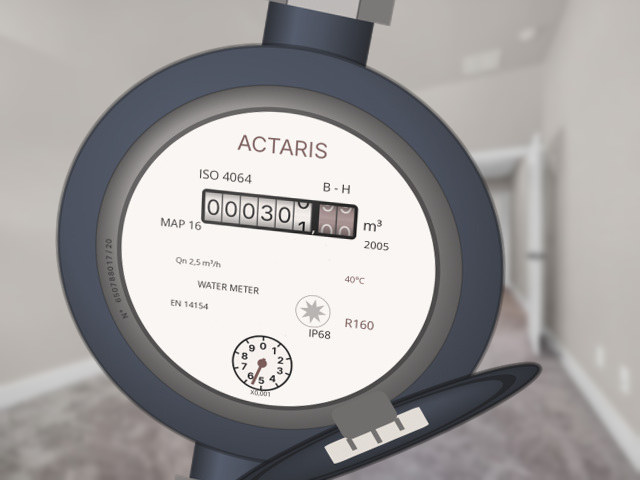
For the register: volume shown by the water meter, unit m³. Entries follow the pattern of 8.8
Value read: 300.995
